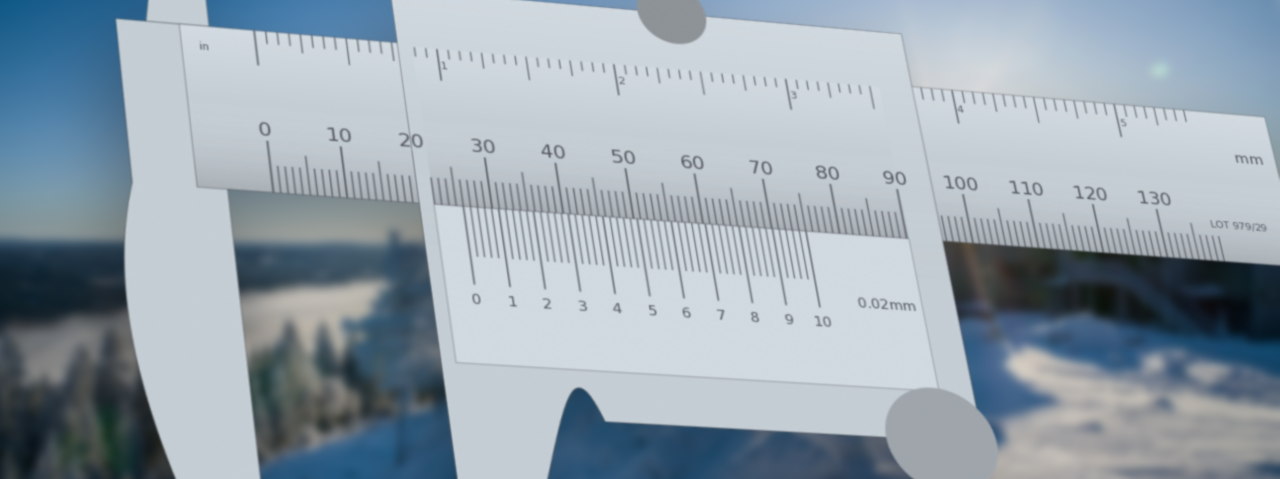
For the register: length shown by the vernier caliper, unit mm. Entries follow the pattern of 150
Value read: 26.0
